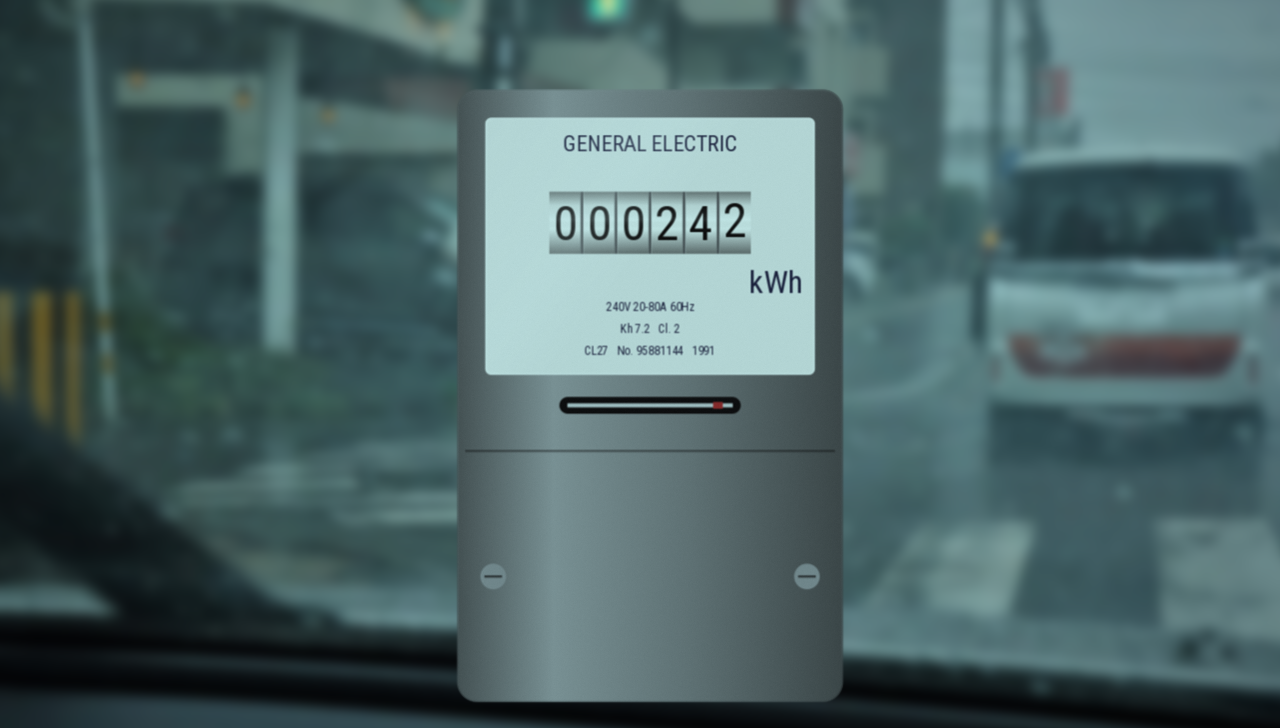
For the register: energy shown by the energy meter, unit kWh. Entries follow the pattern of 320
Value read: 242
